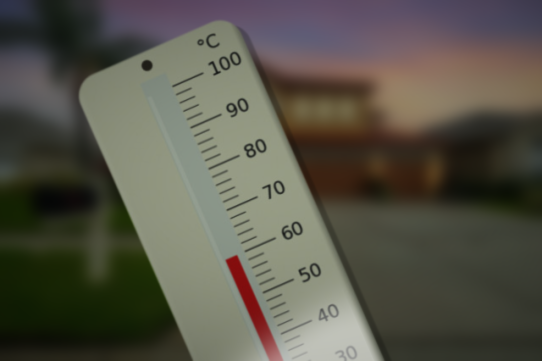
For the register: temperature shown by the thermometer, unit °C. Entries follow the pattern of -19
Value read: 60
